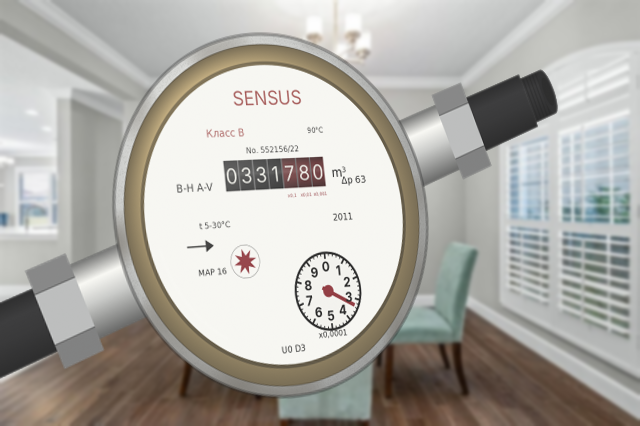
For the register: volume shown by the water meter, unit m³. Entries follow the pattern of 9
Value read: 331.7803
